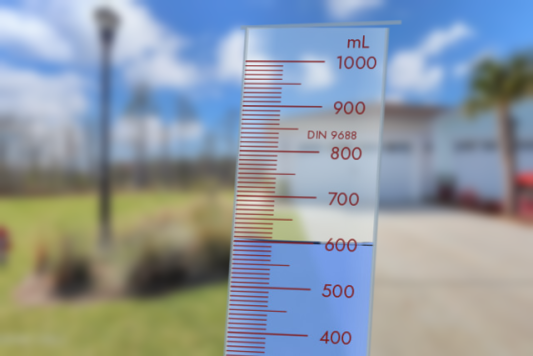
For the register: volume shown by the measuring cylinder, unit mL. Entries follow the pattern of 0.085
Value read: 600
